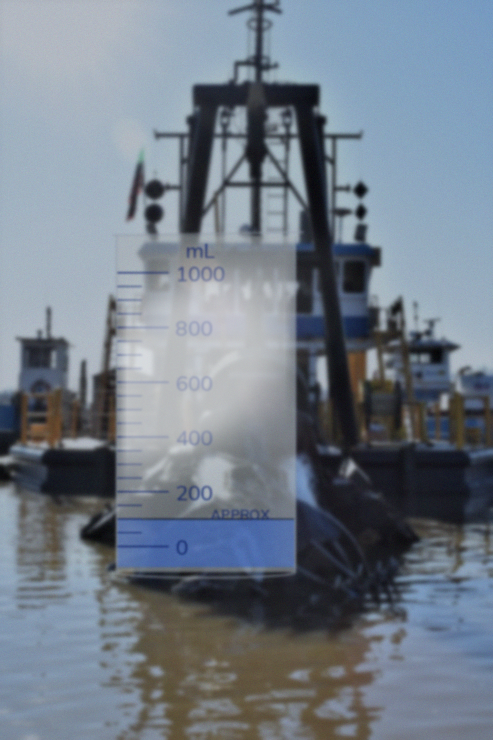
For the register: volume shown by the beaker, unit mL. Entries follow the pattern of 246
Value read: 100
